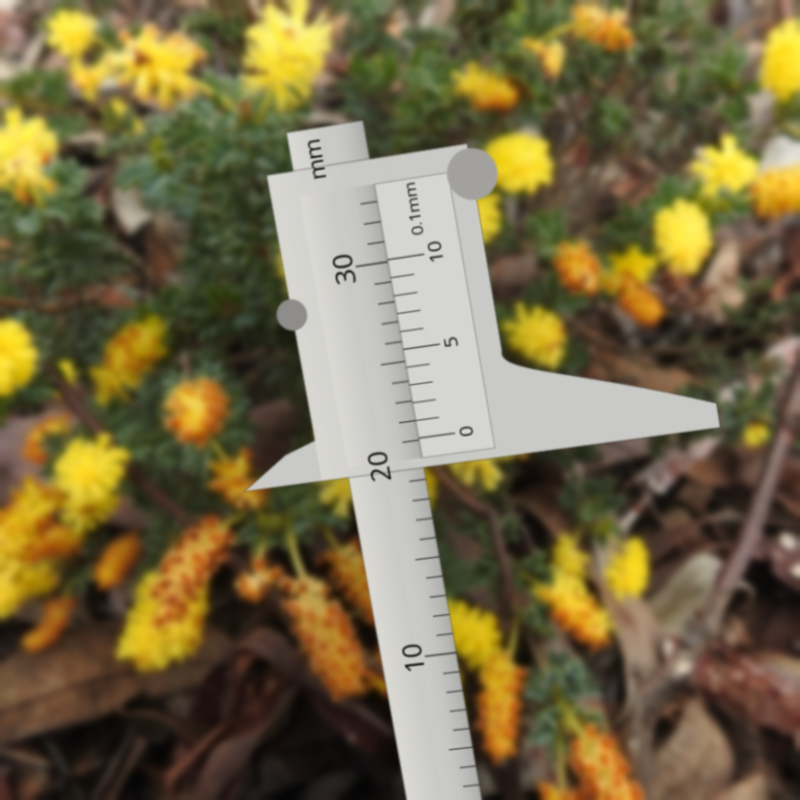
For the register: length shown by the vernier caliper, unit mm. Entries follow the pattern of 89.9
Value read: 21.1
